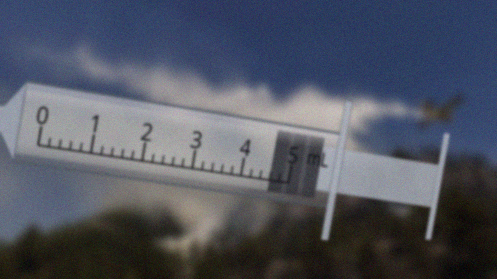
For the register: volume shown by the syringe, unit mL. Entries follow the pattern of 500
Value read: 4.6
